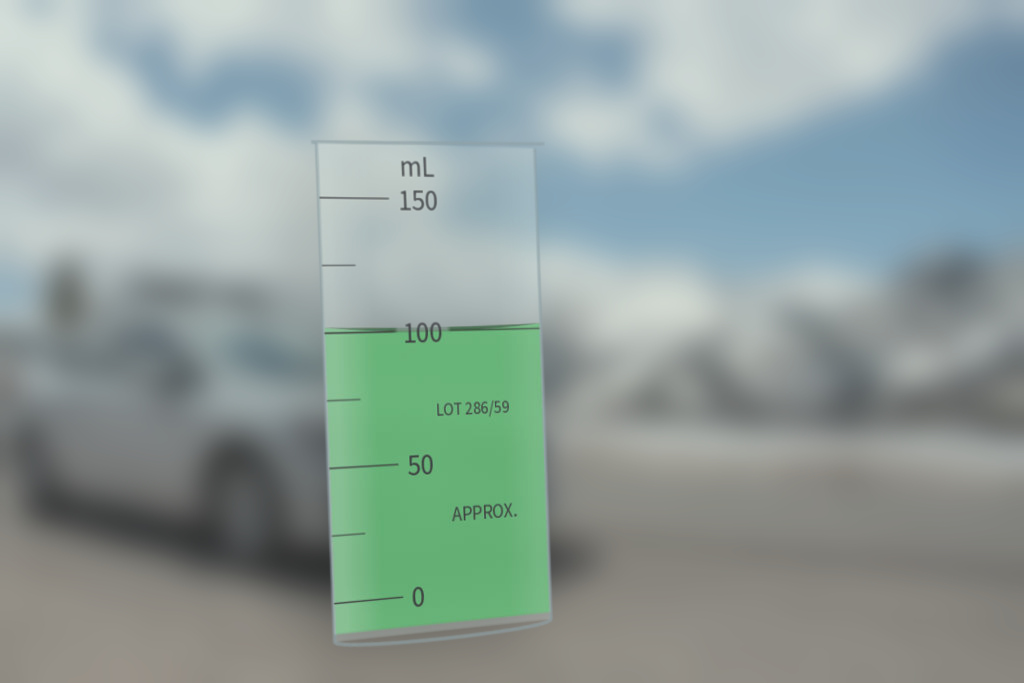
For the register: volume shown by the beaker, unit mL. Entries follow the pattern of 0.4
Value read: 100
